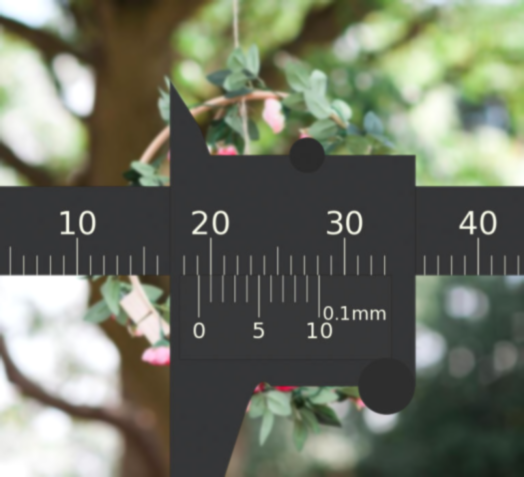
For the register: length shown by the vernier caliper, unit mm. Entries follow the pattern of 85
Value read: 19.1
